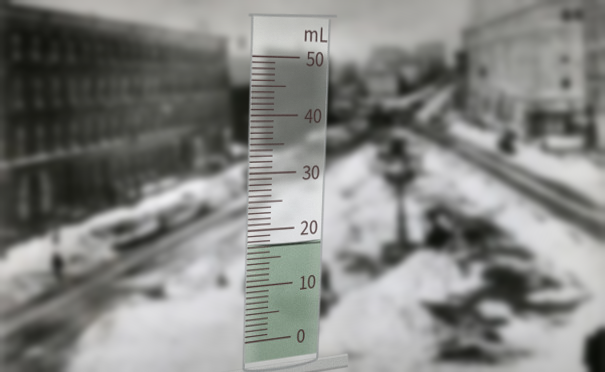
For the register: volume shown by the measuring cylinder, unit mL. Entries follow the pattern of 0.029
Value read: 17
